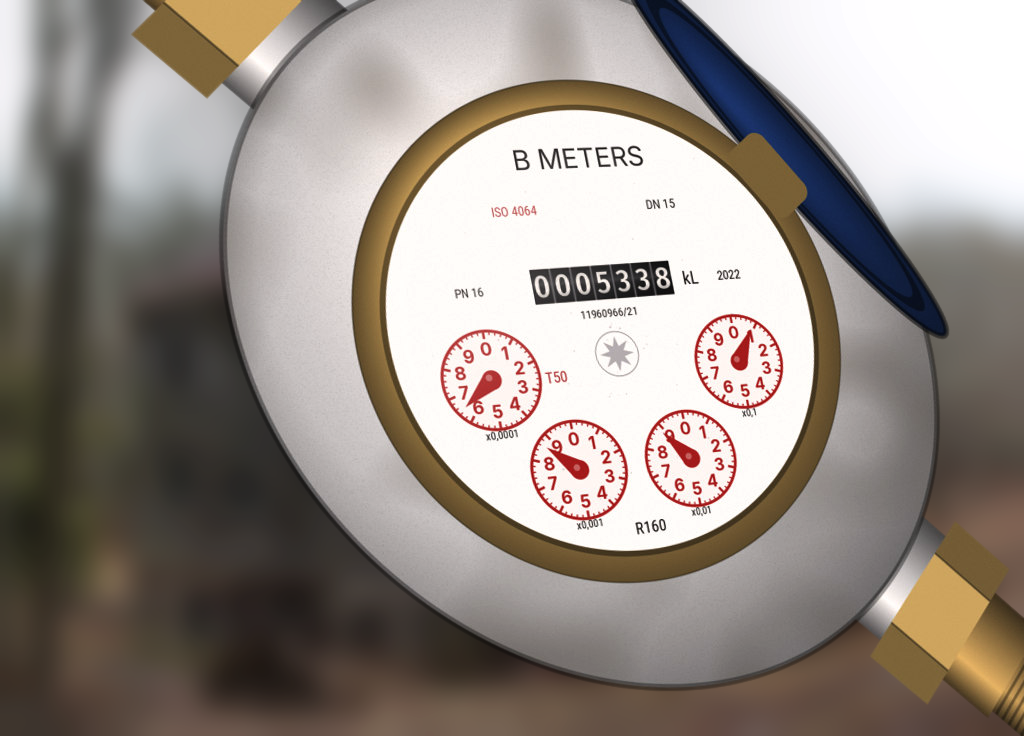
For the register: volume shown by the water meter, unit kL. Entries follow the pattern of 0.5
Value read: 5338.0886
